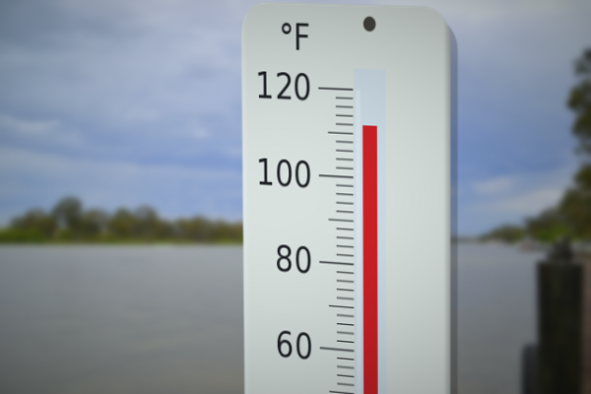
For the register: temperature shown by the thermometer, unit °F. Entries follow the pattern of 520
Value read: 112
